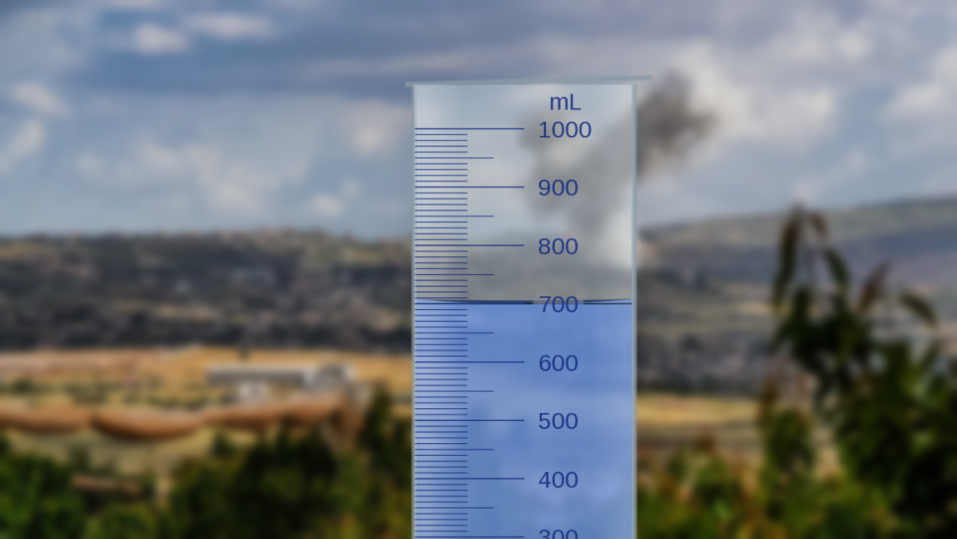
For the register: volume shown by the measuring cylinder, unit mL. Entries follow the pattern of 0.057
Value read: 700
